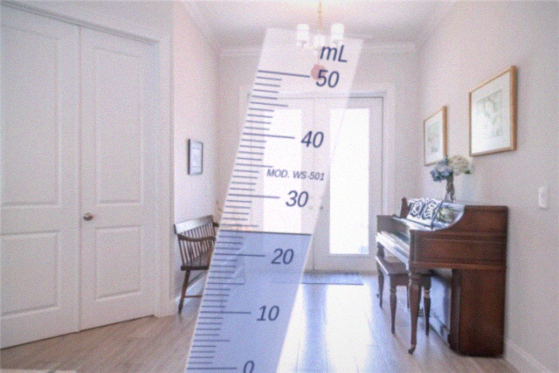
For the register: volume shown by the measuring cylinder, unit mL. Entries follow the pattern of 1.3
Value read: 24
